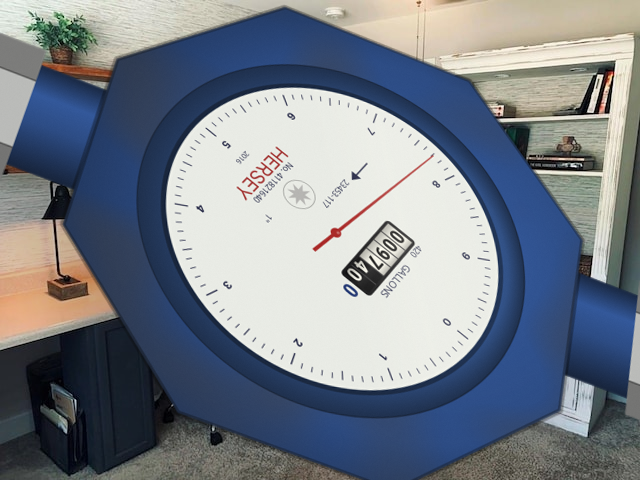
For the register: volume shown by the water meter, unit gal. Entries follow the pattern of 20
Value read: 97397.7
